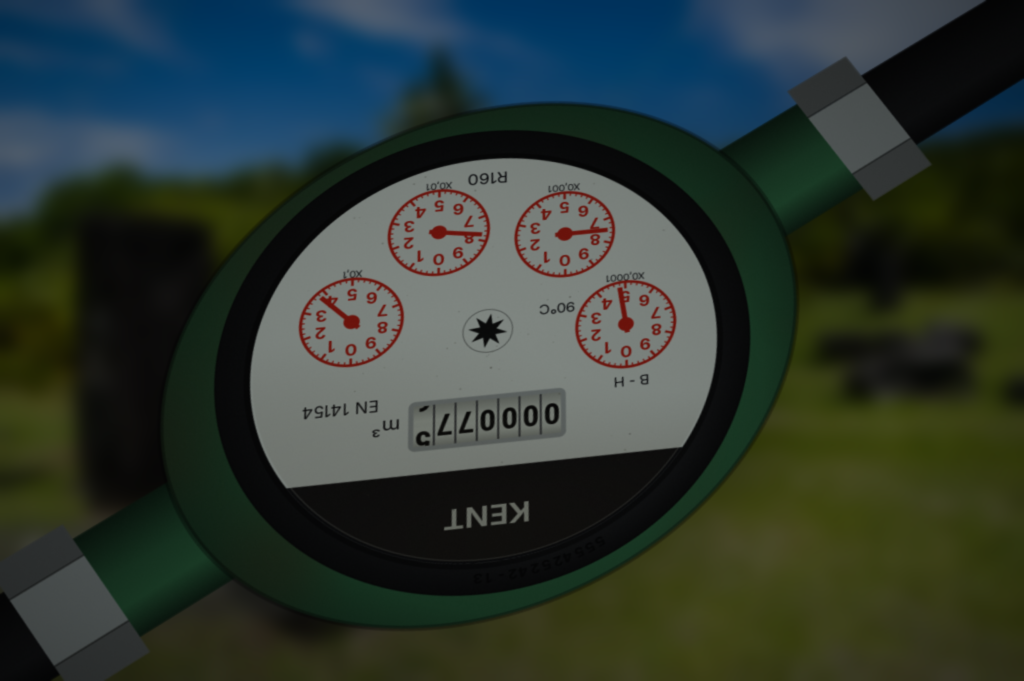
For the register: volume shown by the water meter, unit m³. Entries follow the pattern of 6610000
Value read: 775.3774
